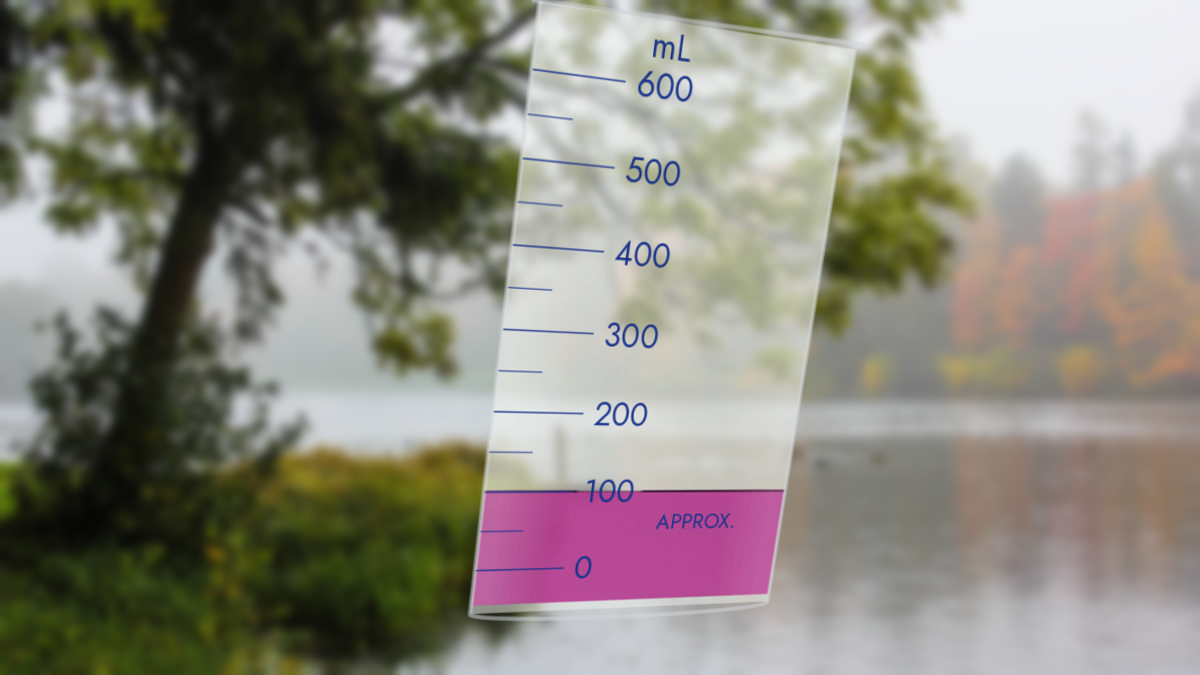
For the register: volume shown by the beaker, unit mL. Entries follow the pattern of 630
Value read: 100
